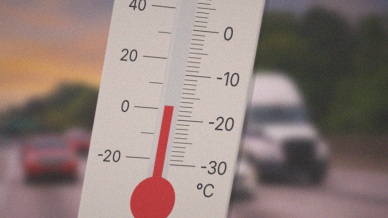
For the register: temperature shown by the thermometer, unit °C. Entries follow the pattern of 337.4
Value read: -17
